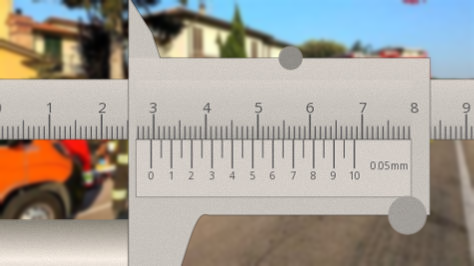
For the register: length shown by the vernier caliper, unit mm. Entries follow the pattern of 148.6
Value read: 29.5
